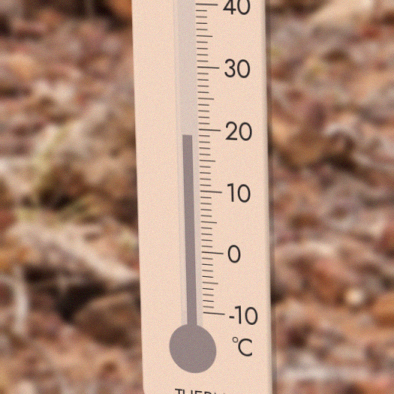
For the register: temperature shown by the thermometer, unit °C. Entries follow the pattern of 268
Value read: 19
